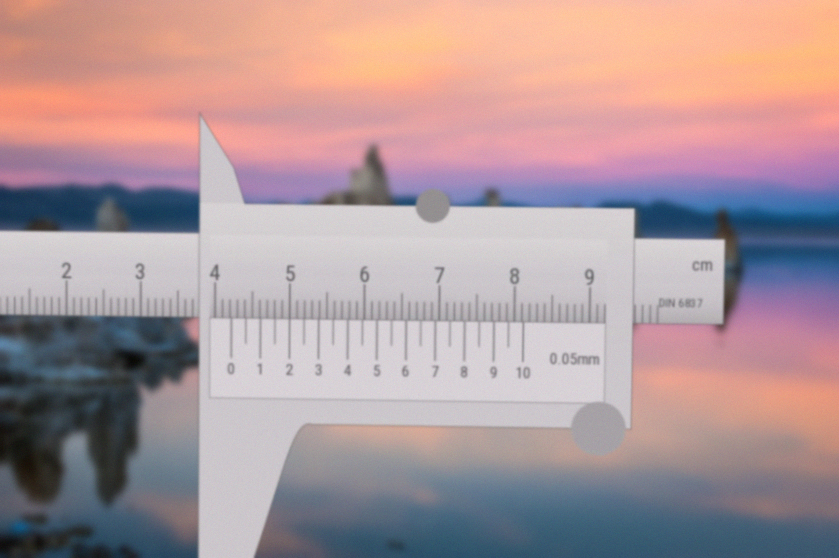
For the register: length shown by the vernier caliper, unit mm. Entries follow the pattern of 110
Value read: 42.2
